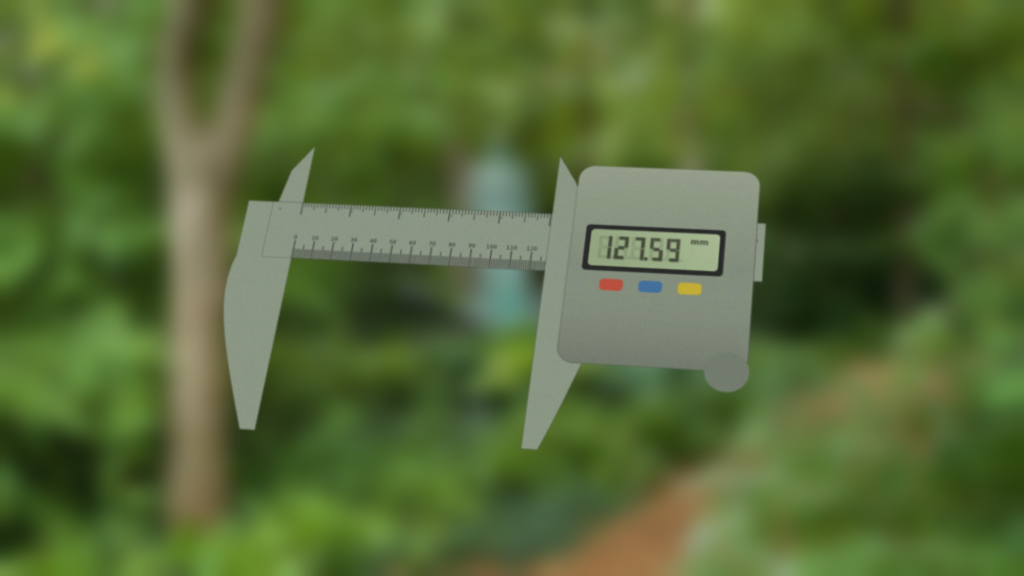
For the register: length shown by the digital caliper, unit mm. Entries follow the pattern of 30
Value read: 127.59
